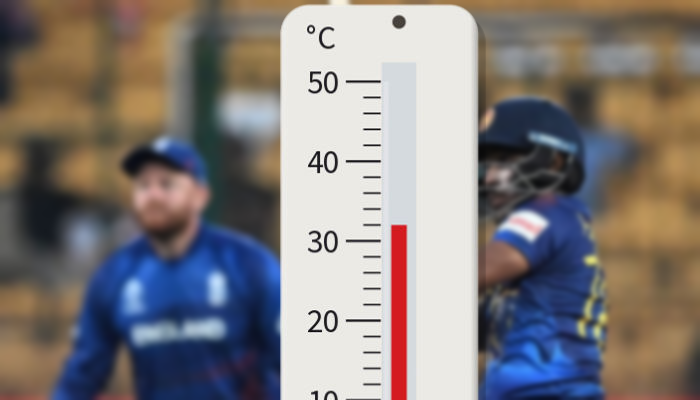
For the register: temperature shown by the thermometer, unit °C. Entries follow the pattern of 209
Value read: 32
